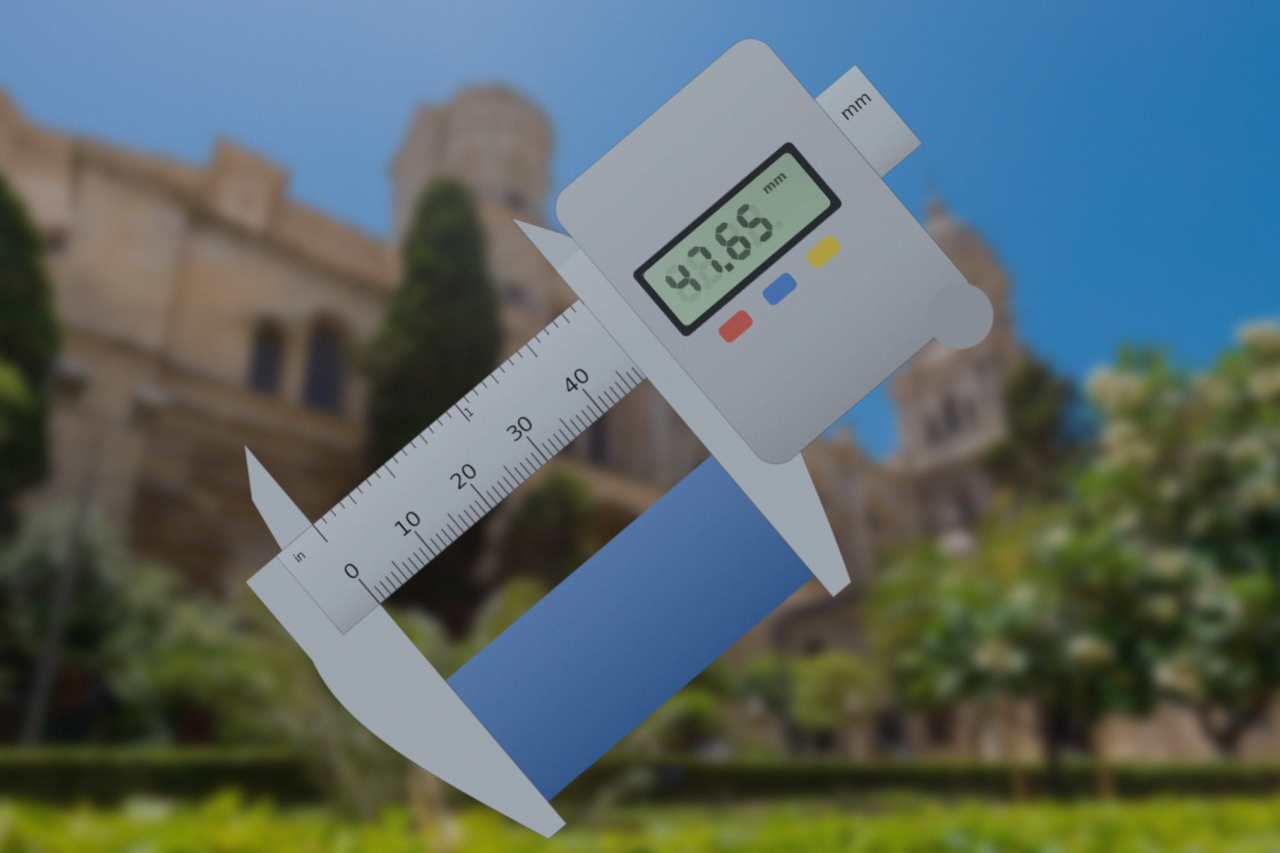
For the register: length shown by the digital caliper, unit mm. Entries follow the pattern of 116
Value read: 47.65
